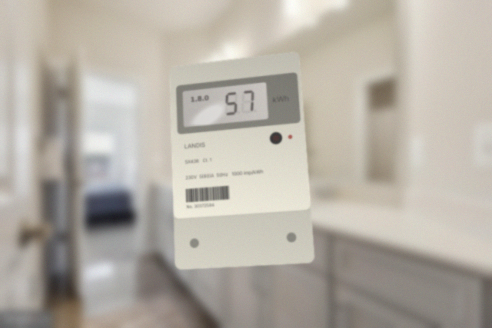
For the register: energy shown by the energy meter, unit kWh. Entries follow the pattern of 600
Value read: 57
